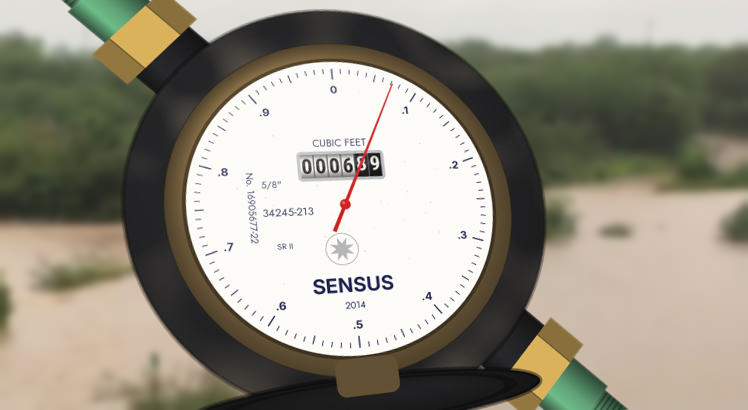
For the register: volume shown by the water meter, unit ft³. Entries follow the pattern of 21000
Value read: 689.07
